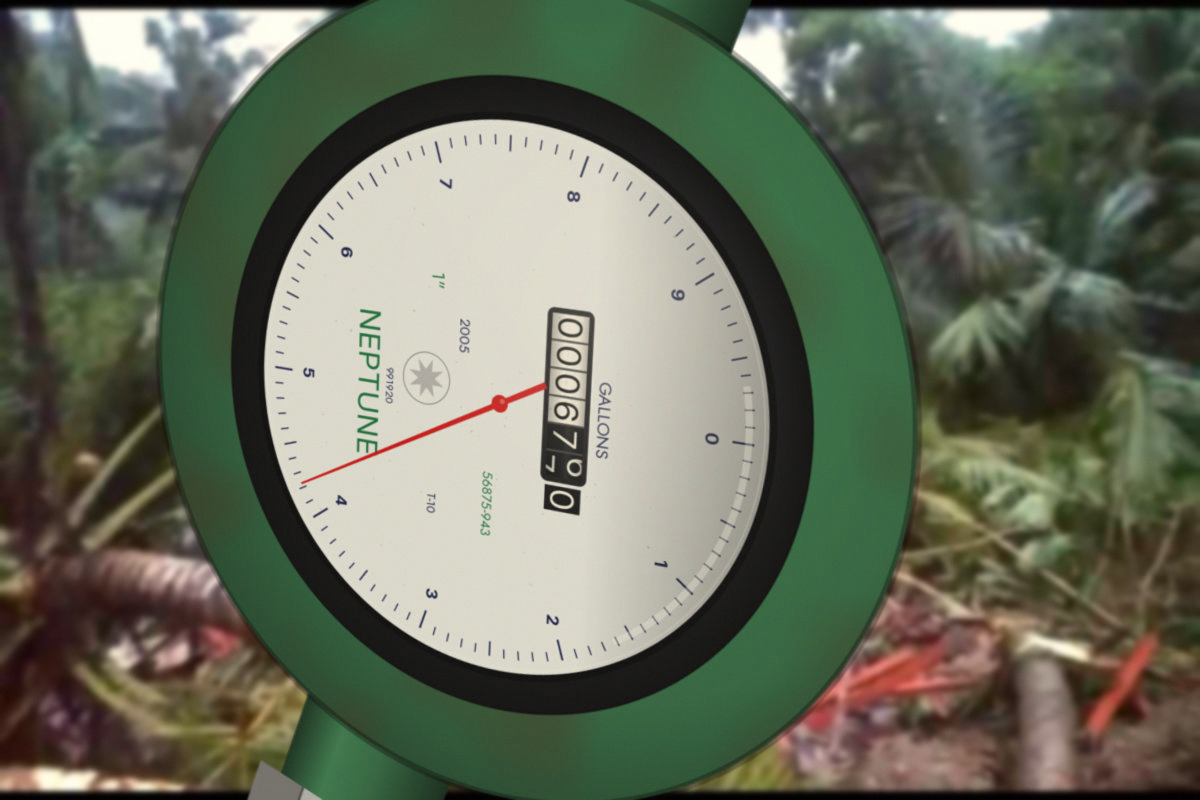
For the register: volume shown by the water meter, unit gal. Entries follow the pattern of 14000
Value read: 6764.2
